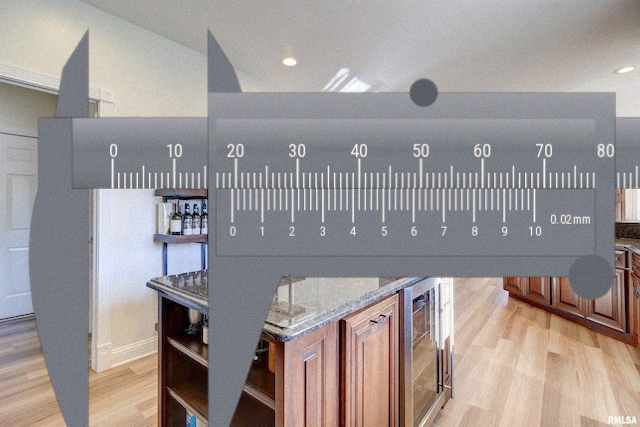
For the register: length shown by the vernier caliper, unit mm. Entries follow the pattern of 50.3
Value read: 19.4
